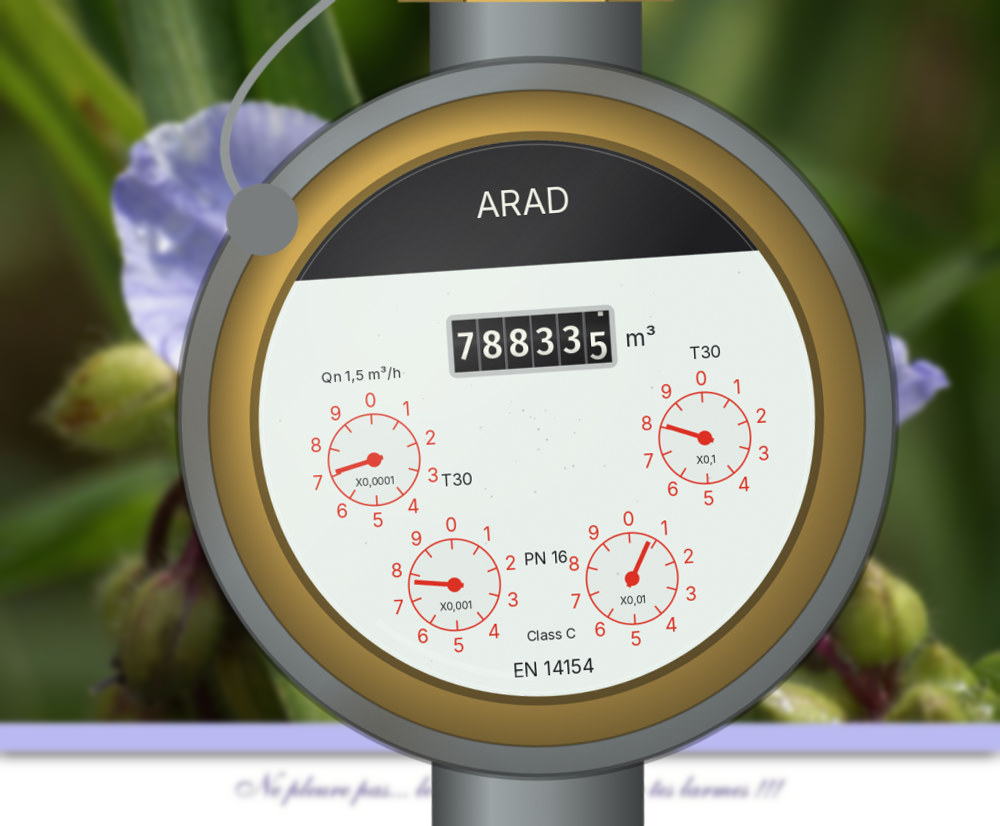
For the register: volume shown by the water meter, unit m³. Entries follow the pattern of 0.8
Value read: 788334.8077
